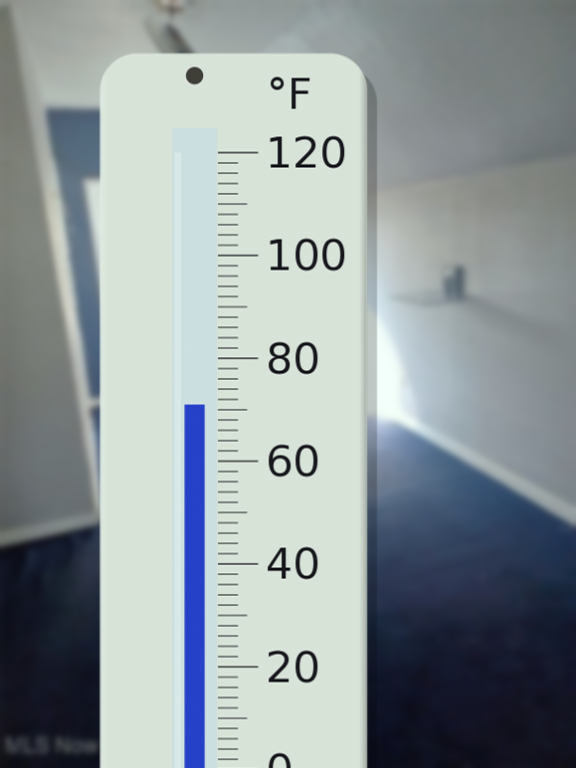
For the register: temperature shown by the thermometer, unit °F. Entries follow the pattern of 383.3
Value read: 71
